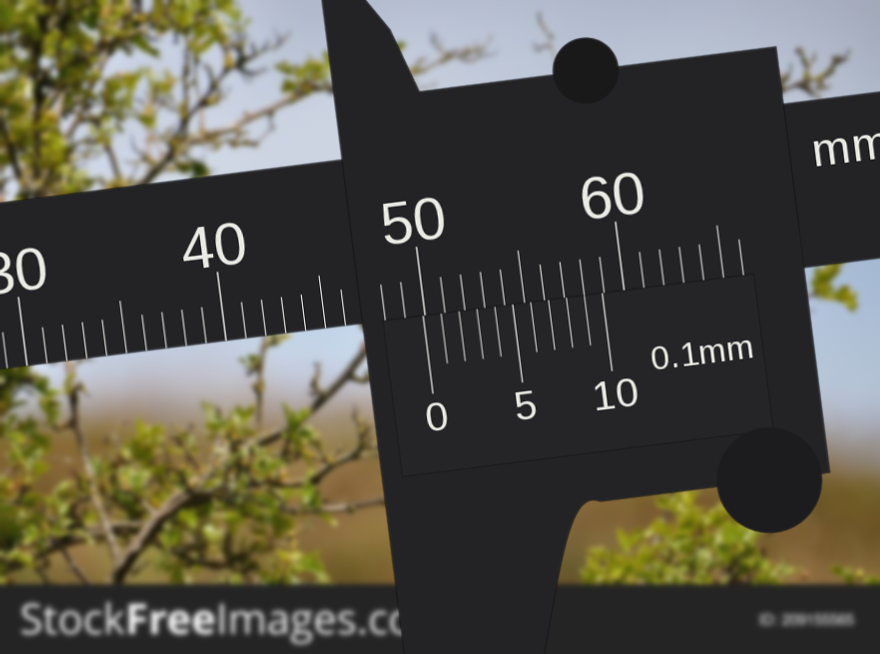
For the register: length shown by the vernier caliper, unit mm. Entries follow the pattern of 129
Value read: 49.9
